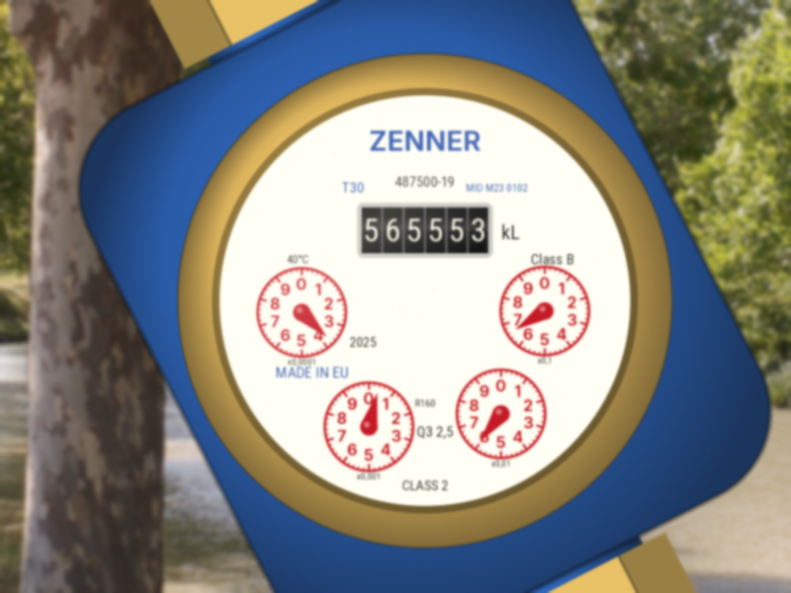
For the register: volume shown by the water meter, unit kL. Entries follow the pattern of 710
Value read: 565553.6603
